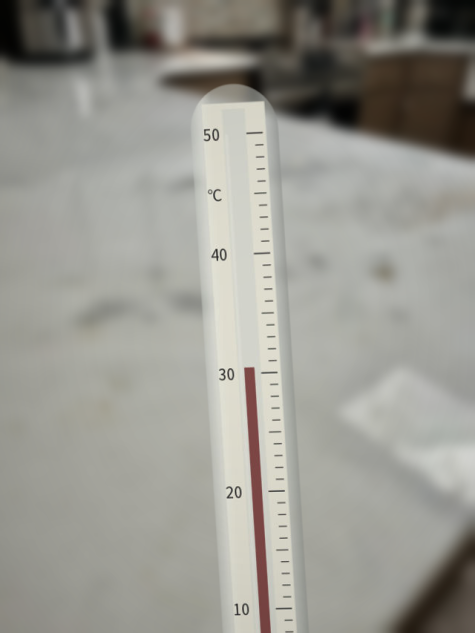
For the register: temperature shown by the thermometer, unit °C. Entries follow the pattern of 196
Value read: 30.5
